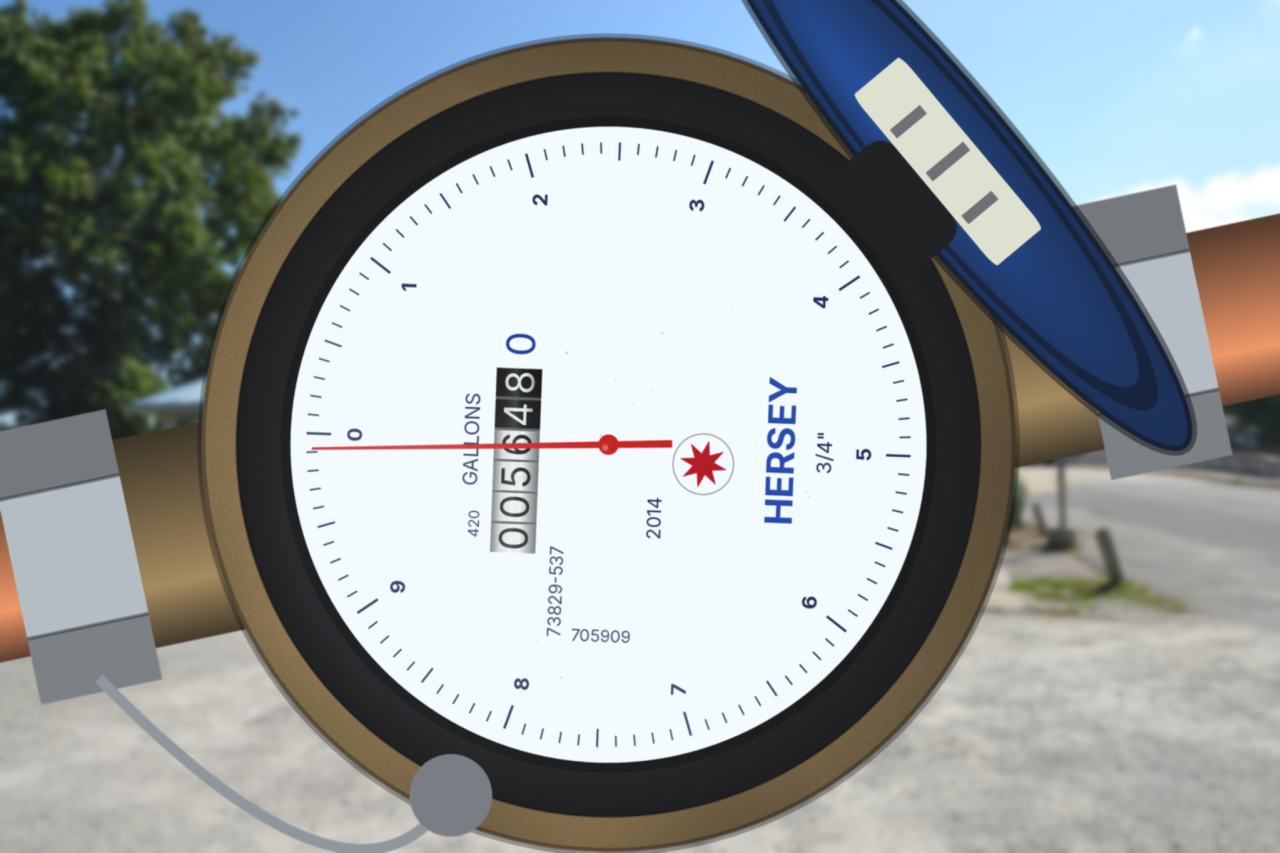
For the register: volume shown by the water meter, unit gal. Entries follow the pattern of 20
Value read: 56479.9
